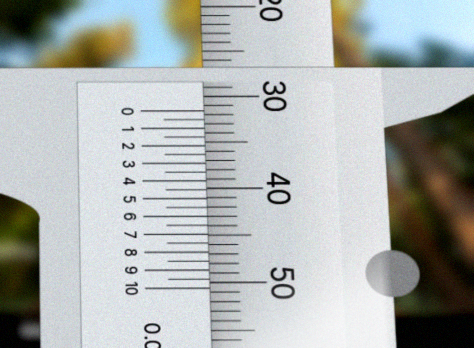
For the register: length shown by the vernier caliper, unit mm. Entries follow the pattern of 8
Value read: 31.6
